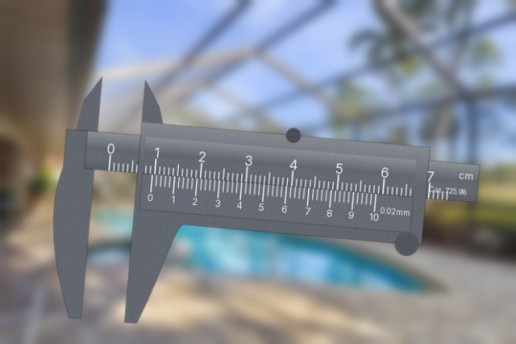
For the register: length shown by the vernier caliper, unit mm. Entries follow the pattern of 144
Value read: 9.5
